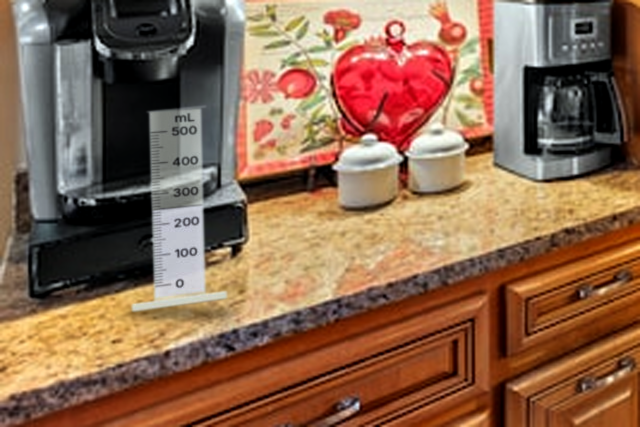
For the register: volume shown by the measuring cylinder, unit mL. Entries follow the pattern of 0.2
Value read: 250
